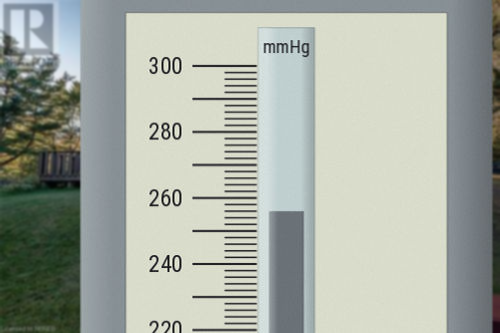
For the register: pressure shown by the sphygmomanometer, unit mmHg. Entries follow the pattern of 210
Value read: 256
